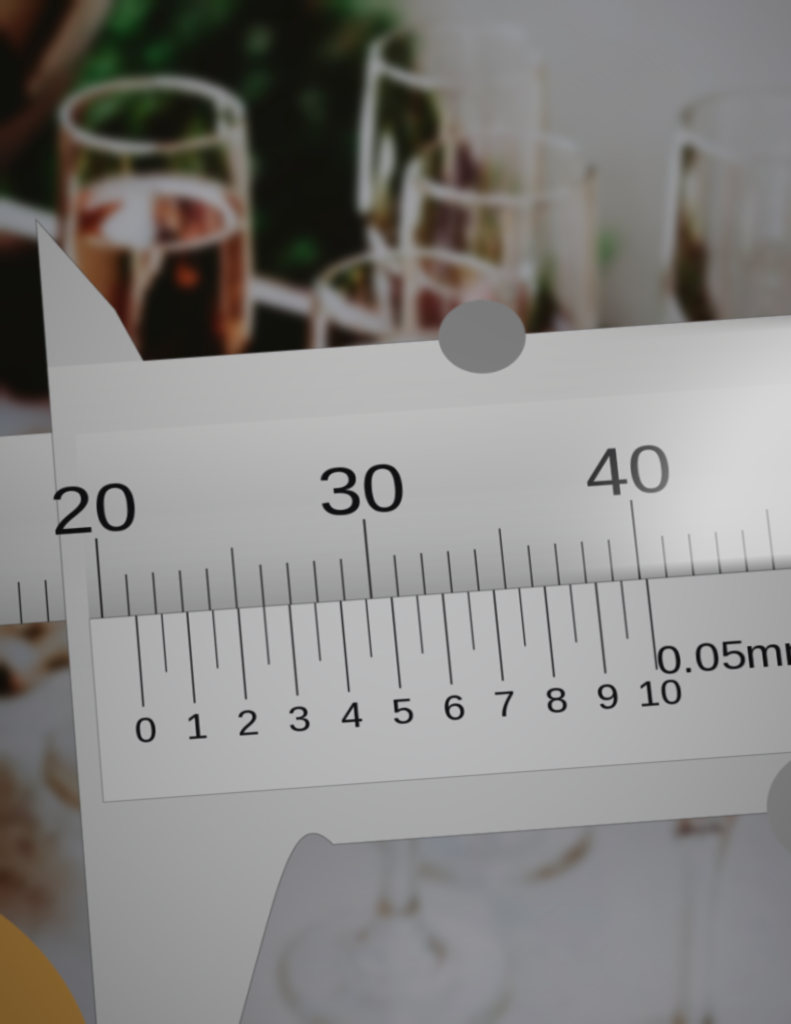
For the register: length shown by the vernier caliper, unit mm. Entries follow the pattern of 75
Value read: 21.25
